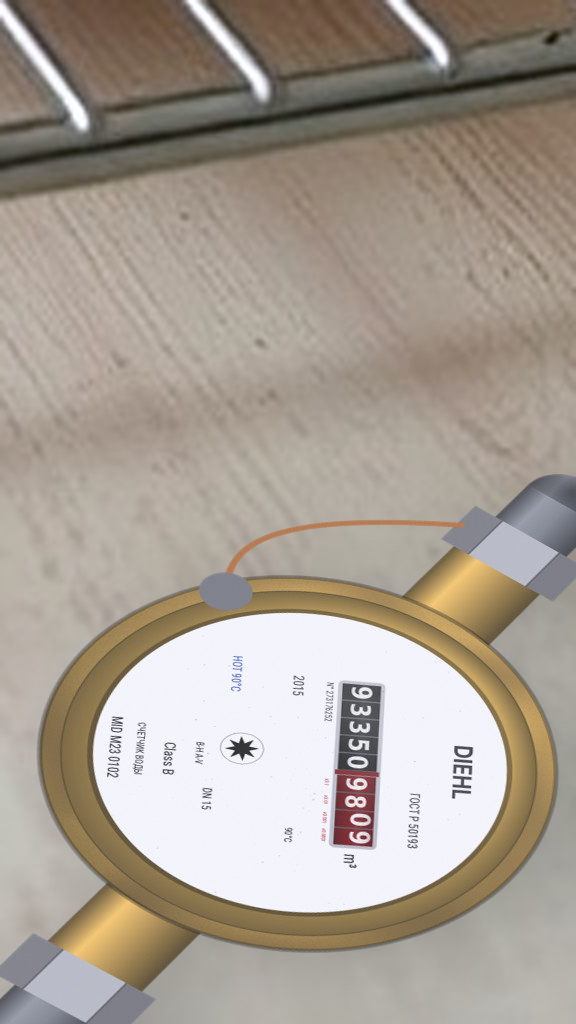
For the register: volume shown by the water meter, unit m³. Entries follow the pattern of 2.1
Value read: 93350.9809
